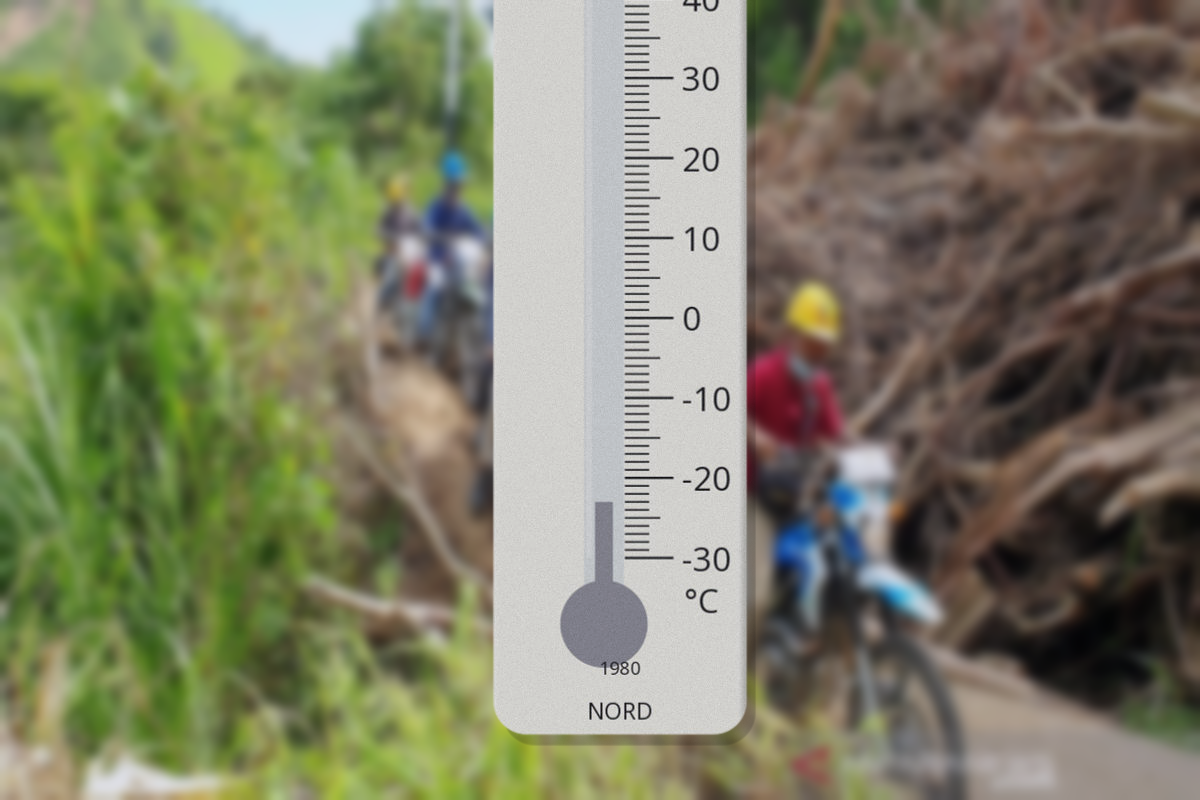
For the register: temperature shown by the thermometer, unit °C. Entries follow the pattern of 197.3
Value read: -23
